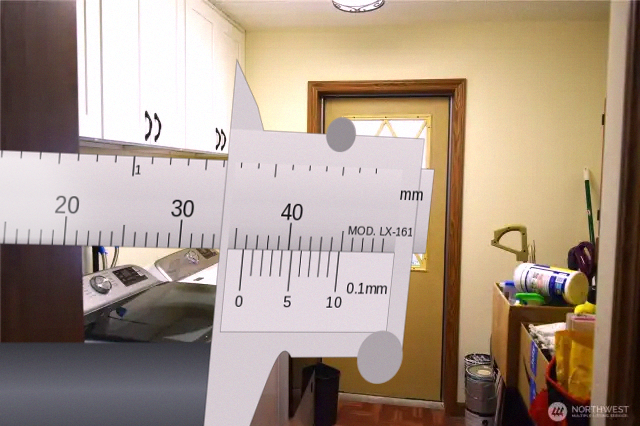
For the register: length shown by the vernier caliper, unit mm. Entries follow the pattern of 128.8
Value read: 35.8
